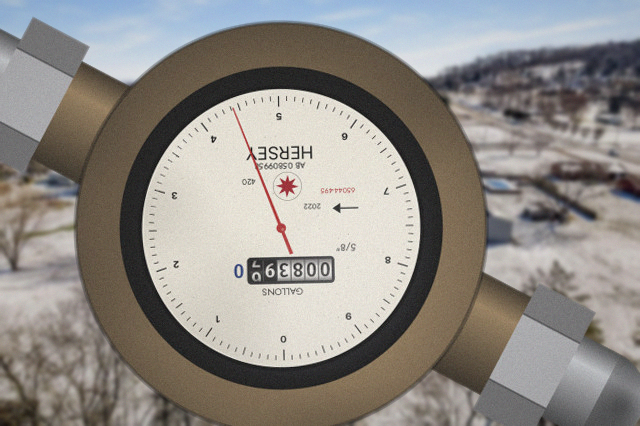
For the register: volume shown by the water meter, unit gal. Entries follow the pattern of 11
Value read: 83964.4
